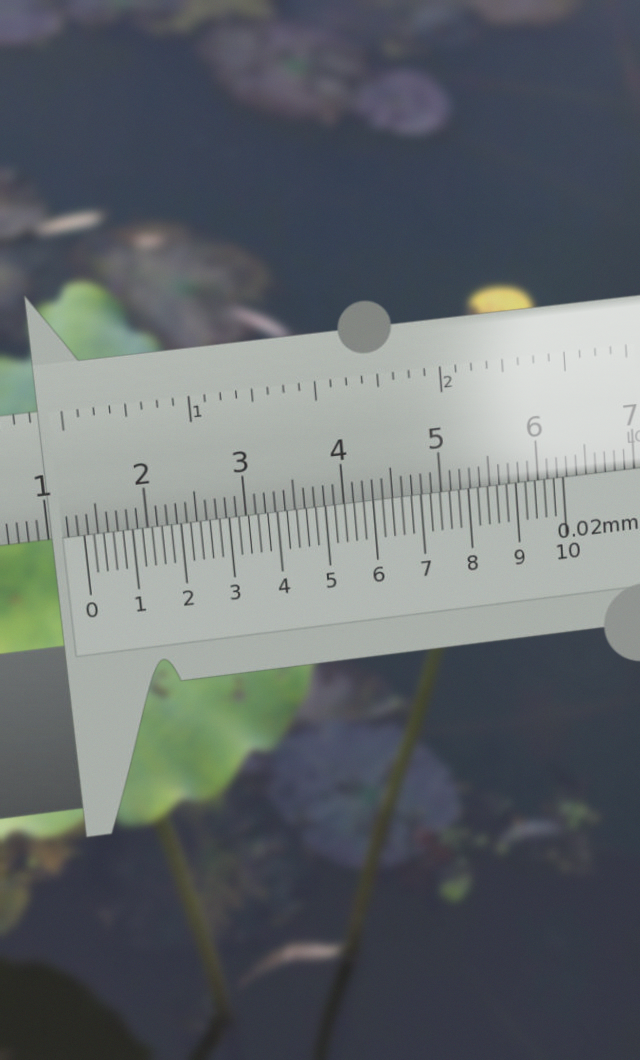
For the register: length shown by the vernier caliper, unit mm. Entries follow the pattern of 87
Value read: 13.6
